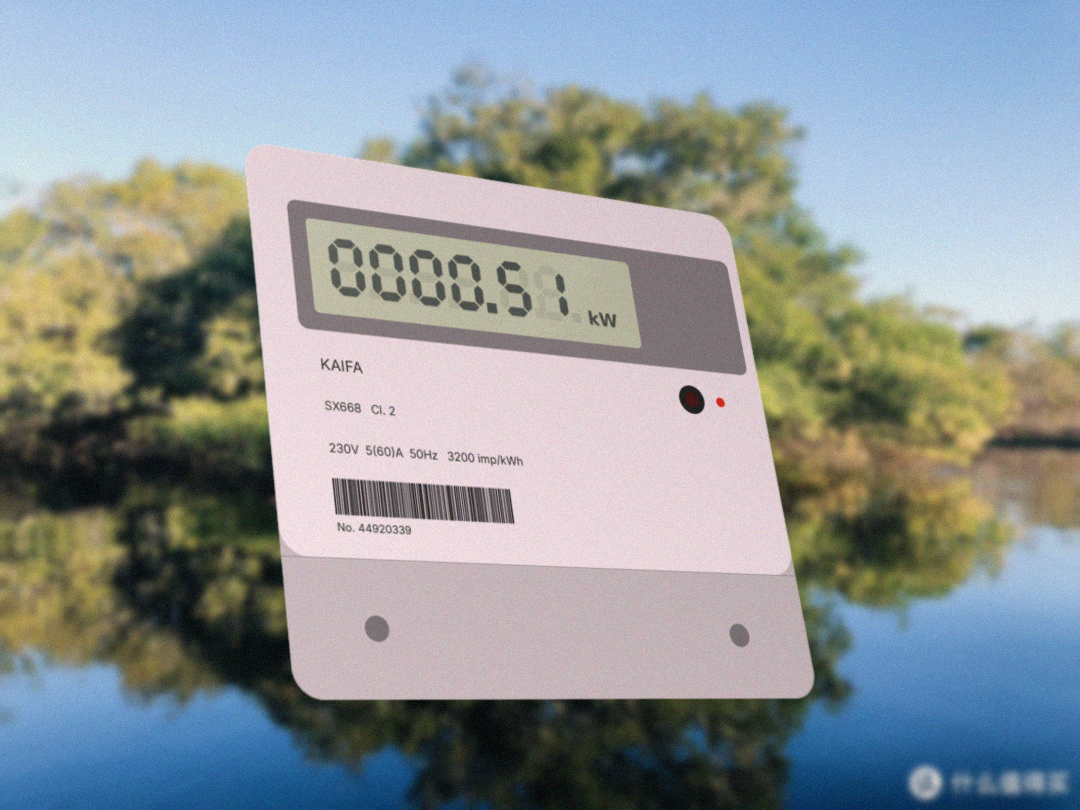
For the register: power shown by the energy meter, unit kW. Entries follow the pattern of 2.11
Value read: 0.51
